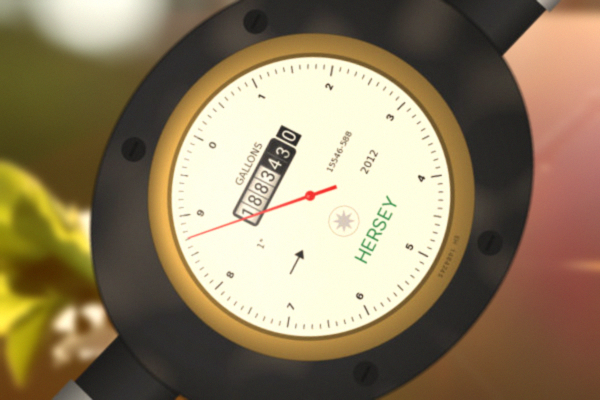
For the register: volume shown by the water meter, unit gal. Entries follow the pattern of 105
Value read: 1883428.7
